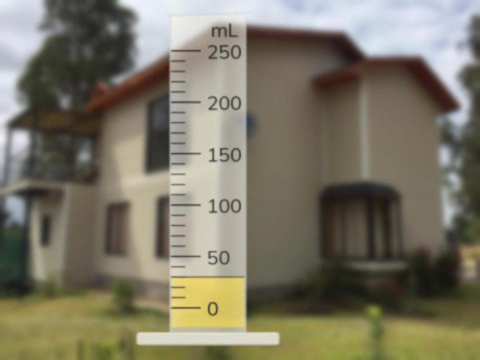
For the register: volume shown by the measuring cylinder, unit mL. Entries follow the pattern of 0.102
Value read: 30
